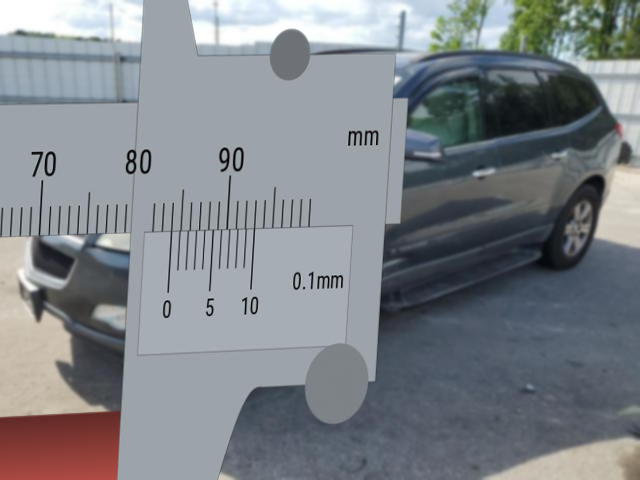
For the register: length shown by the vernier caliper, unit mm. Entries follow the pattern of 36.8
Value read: 84.0
